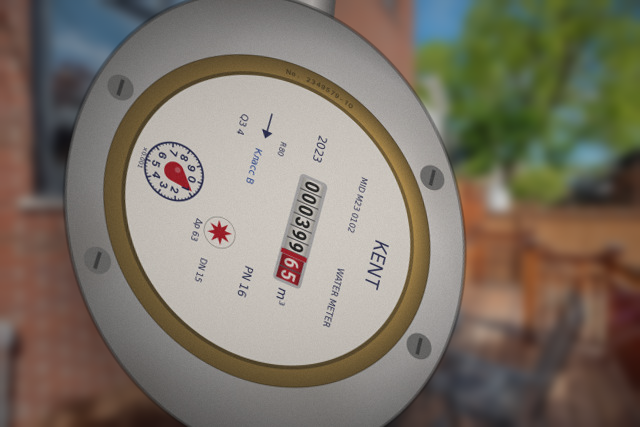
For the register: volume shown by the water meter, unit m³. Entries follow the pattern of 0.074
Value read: 399.650
